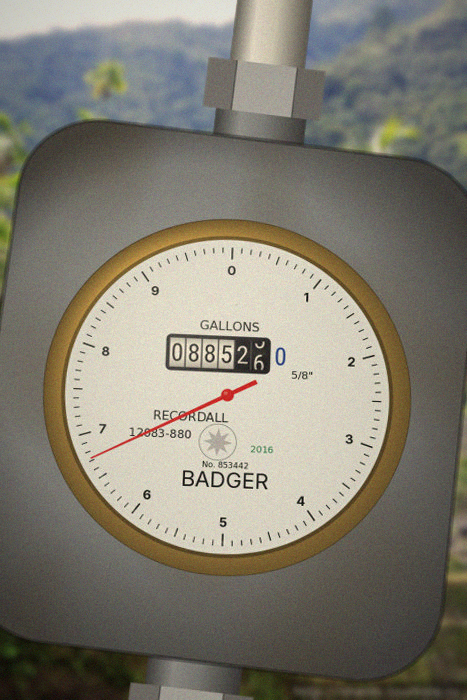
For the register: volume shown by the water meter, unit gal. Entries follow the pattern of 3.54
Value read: 885256.7
